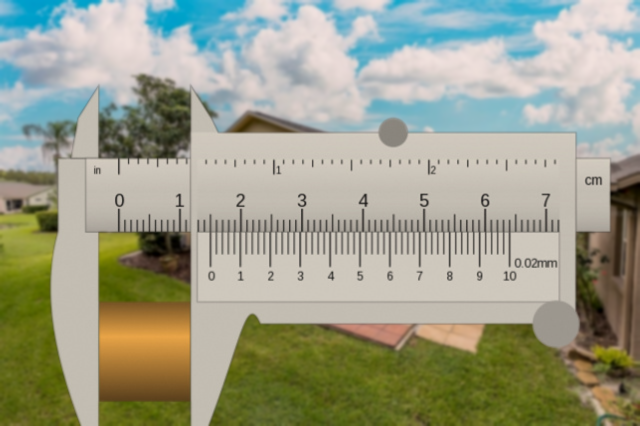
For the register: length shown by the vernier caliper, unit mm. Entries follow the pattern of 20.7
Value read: 15.0
